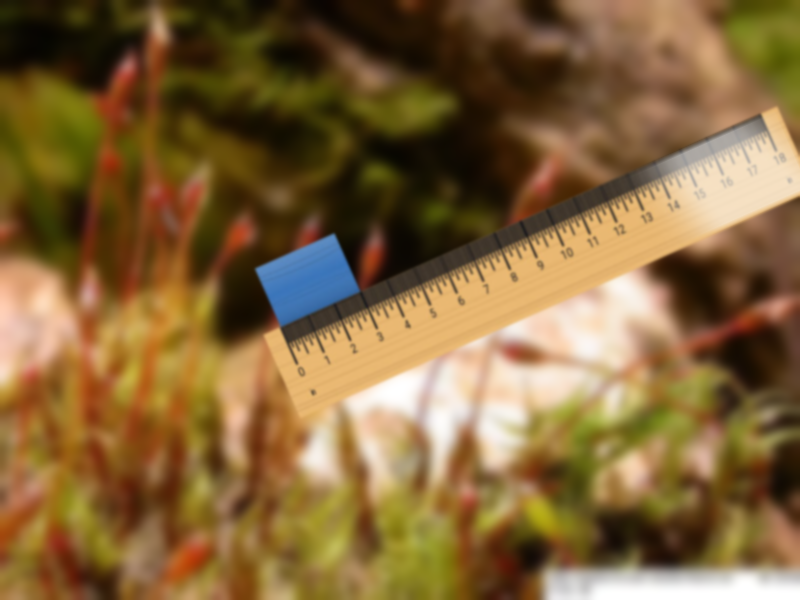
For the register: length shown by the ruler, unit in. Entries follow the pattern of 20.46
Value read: 3
